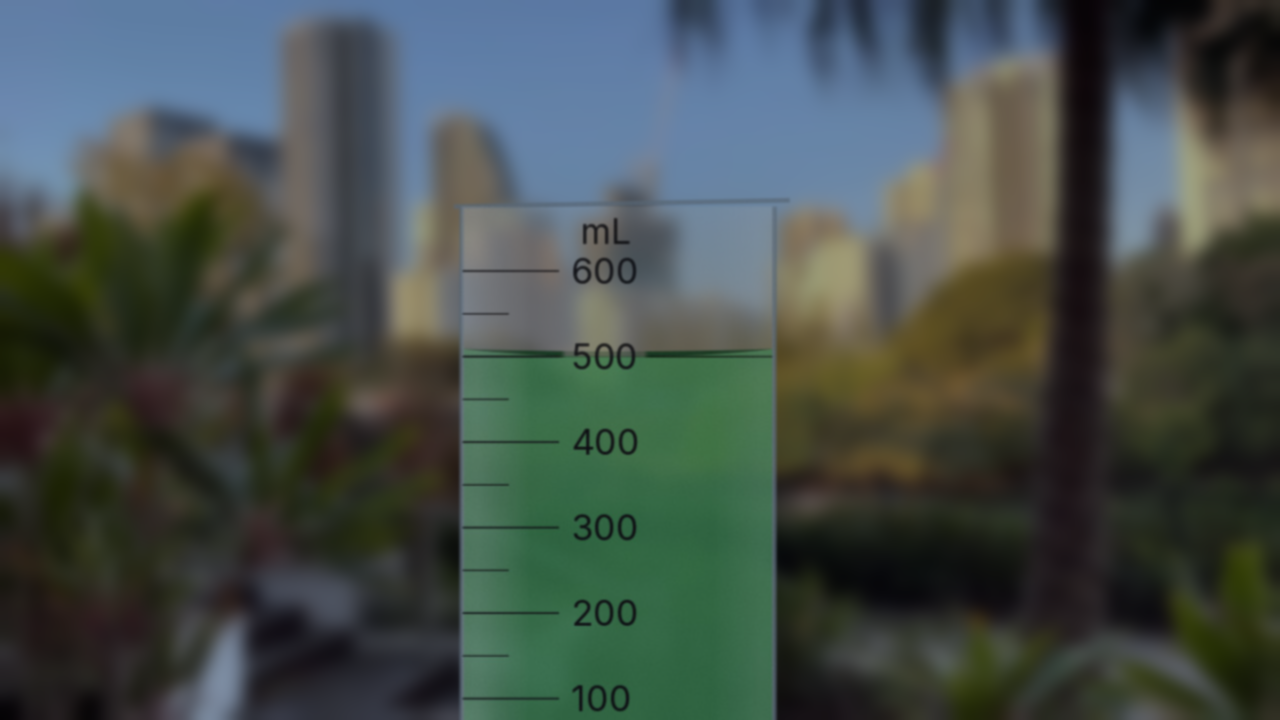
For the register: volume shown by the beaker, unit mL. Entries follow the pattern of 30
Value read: 500
